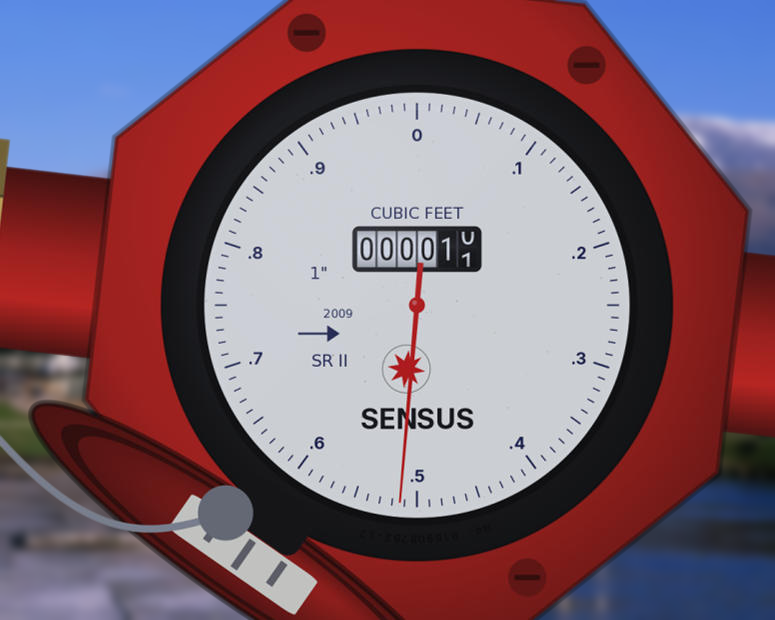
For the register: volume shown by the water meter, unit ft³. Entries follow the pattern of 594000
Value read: 10.51
